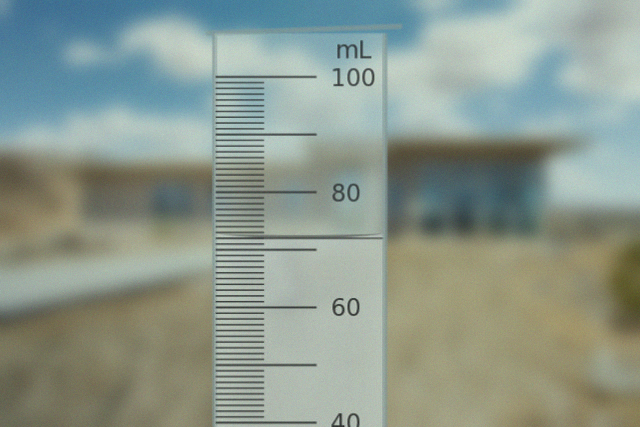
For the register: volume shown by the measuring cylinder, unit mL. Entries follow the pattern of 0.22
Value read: 72
